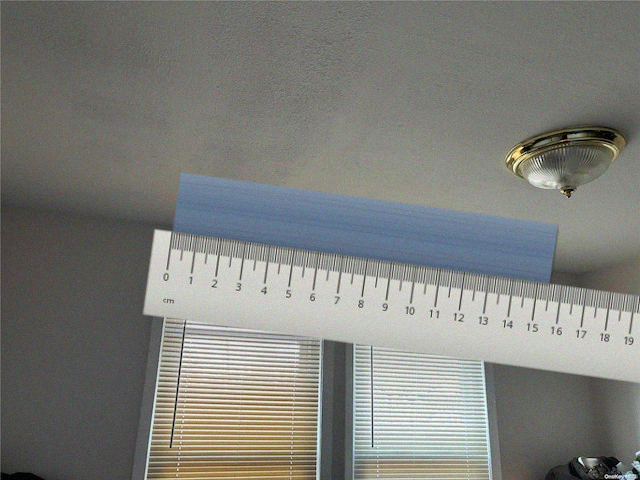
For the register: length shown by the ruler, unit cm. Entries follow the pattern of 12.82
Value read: 15.5
